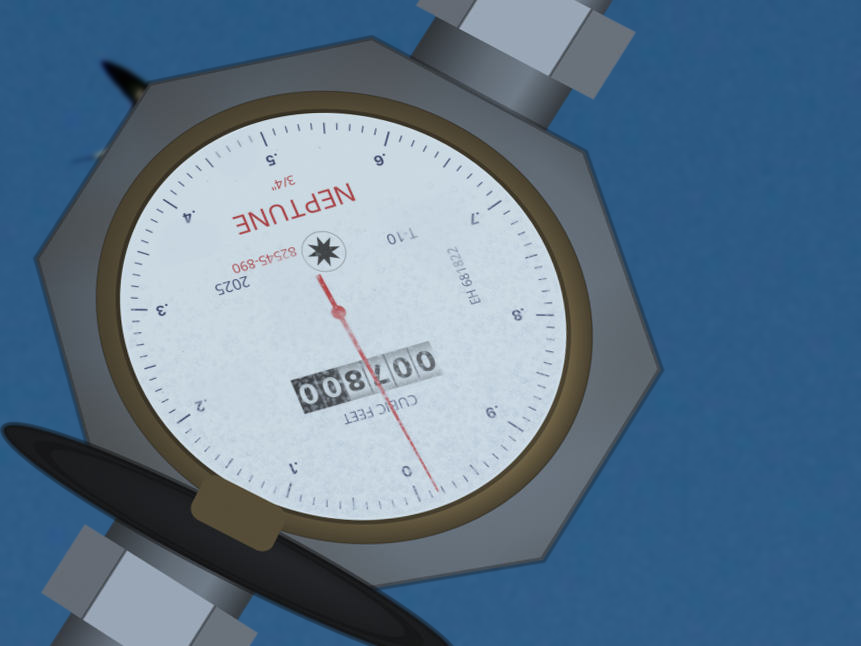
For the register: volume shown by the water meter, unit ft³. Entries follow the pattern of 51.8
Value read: 7799.98
